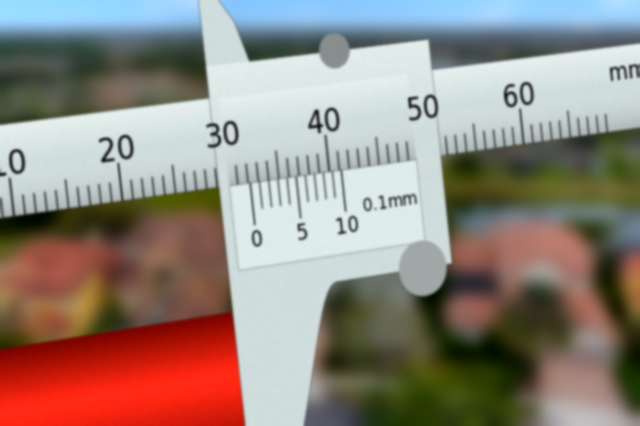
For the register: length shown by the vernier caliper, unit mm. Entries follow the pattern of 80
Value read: 32.2
